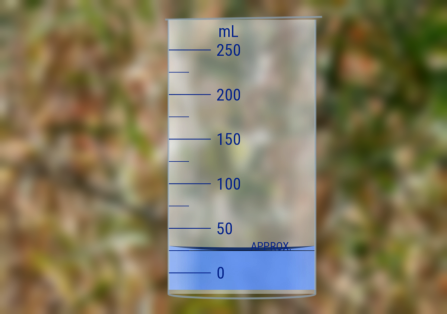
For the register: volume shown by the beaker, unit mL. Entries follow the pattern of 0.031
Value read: 25
